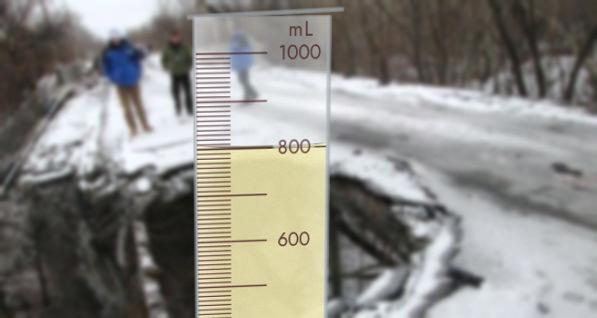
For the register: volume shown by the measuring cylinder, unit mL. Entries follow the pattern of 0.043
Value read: 800
